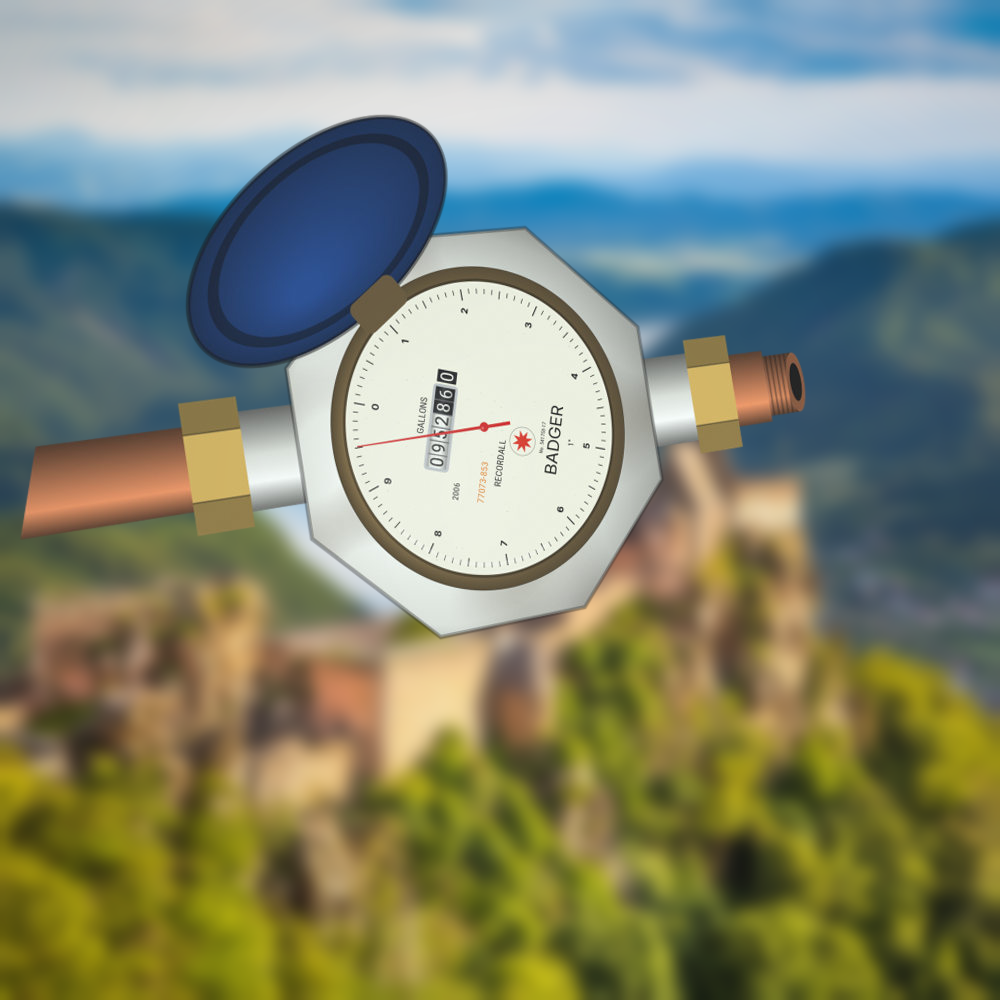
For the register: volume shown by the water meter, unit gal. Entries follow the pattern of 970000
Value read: 952859.5
